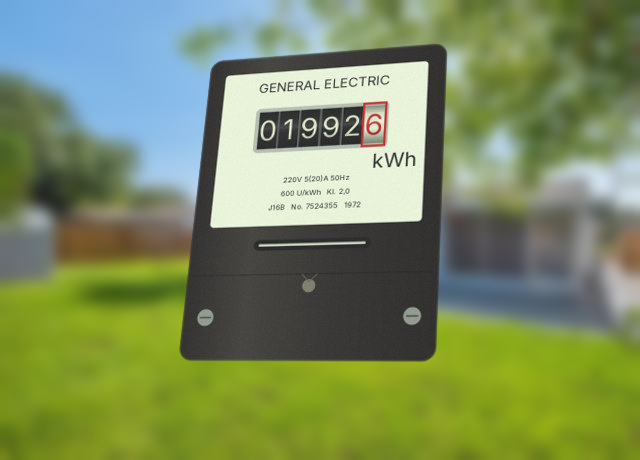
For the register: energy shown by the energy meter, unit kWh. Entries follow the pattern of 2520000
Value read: 1992.6
